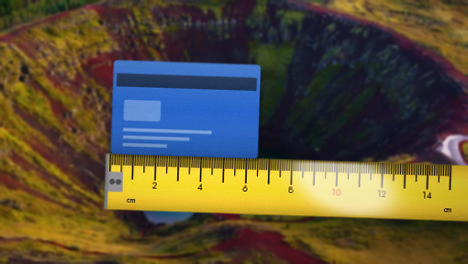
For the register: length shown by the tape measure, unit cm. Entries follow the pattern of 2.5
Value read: 6.5
